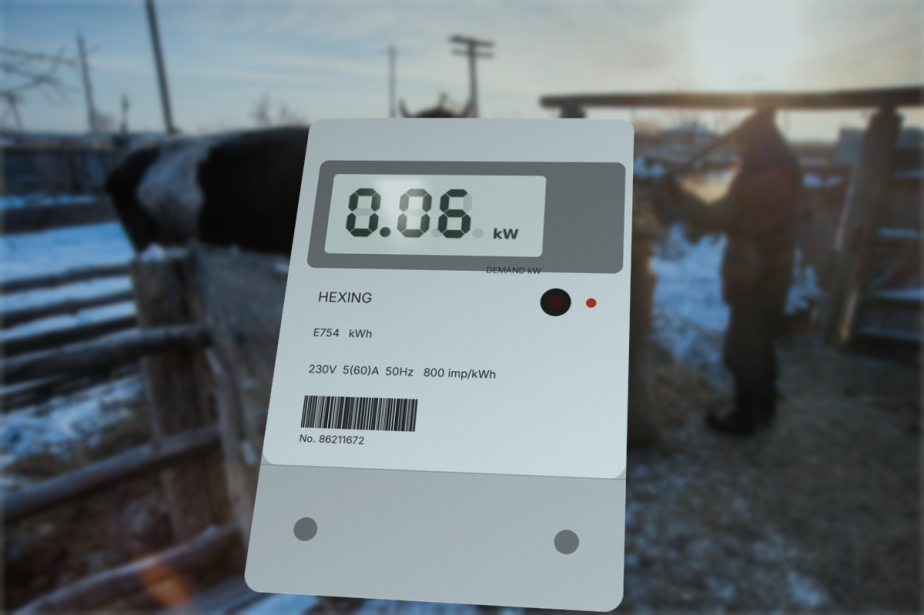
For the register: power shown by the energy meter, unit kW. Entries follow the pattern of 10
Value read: 0.06
